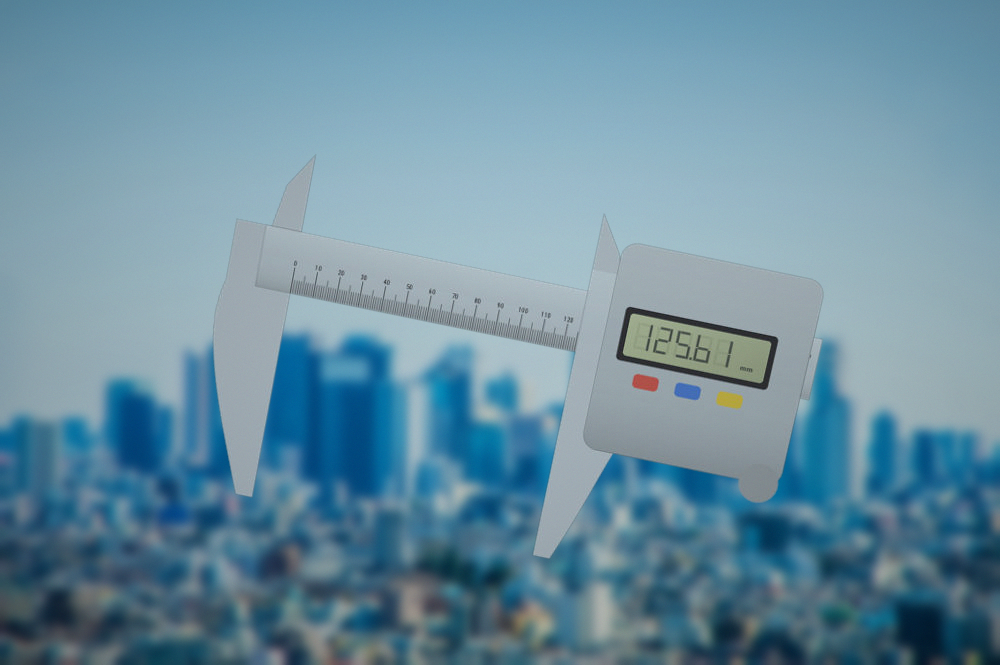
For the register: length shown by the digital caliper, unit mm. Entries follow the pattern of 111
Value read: 125.61
